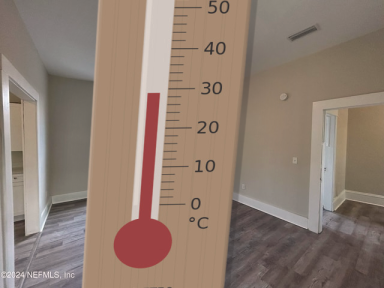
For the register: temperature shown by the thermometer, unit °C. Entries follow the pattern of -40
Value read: 29
